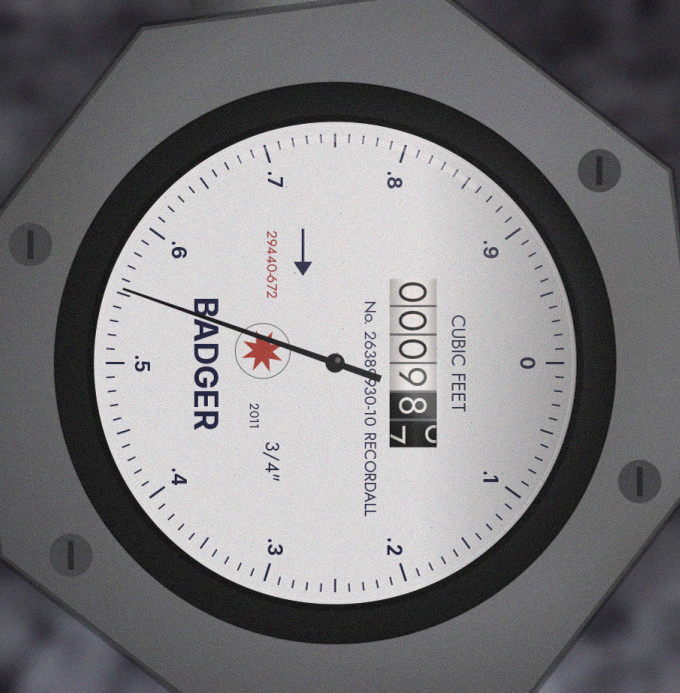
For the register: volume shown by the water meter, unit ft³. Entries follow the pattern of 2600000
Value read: 986.55
